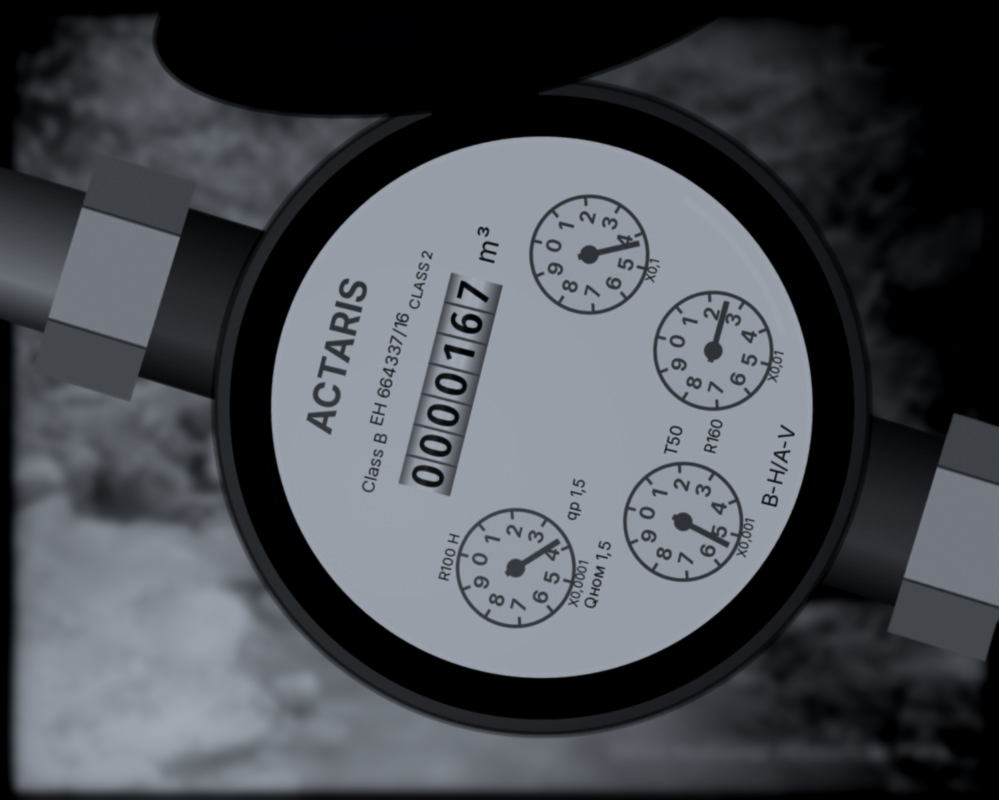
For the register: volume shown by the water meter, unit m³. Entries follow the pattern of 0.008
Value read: 167.4253
